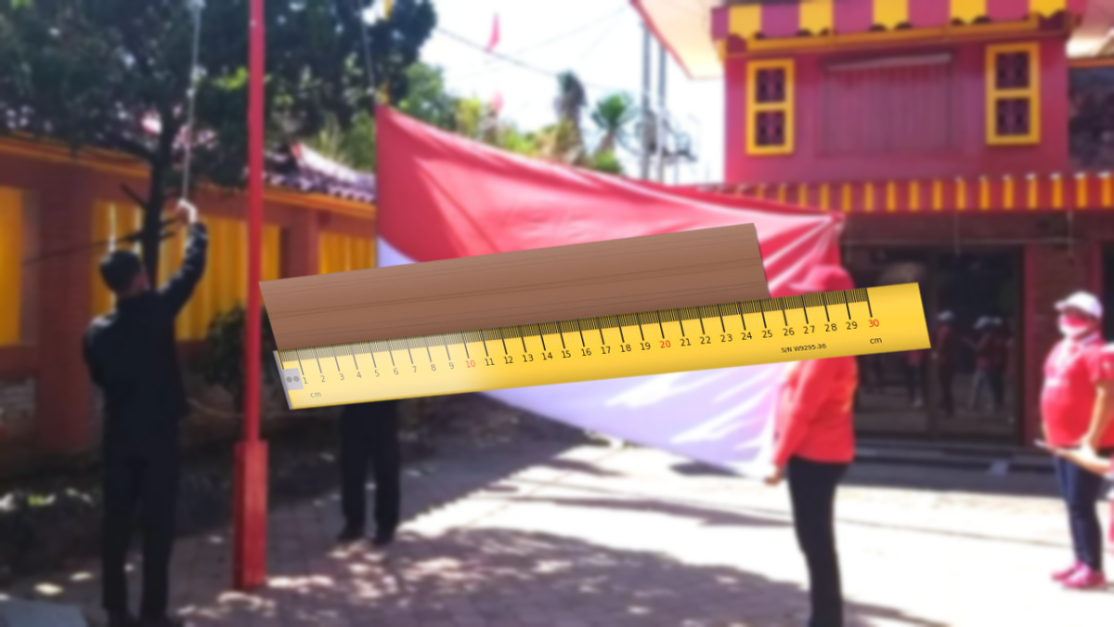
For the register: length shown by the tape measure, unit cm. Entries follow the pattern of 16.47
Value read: 25.5
